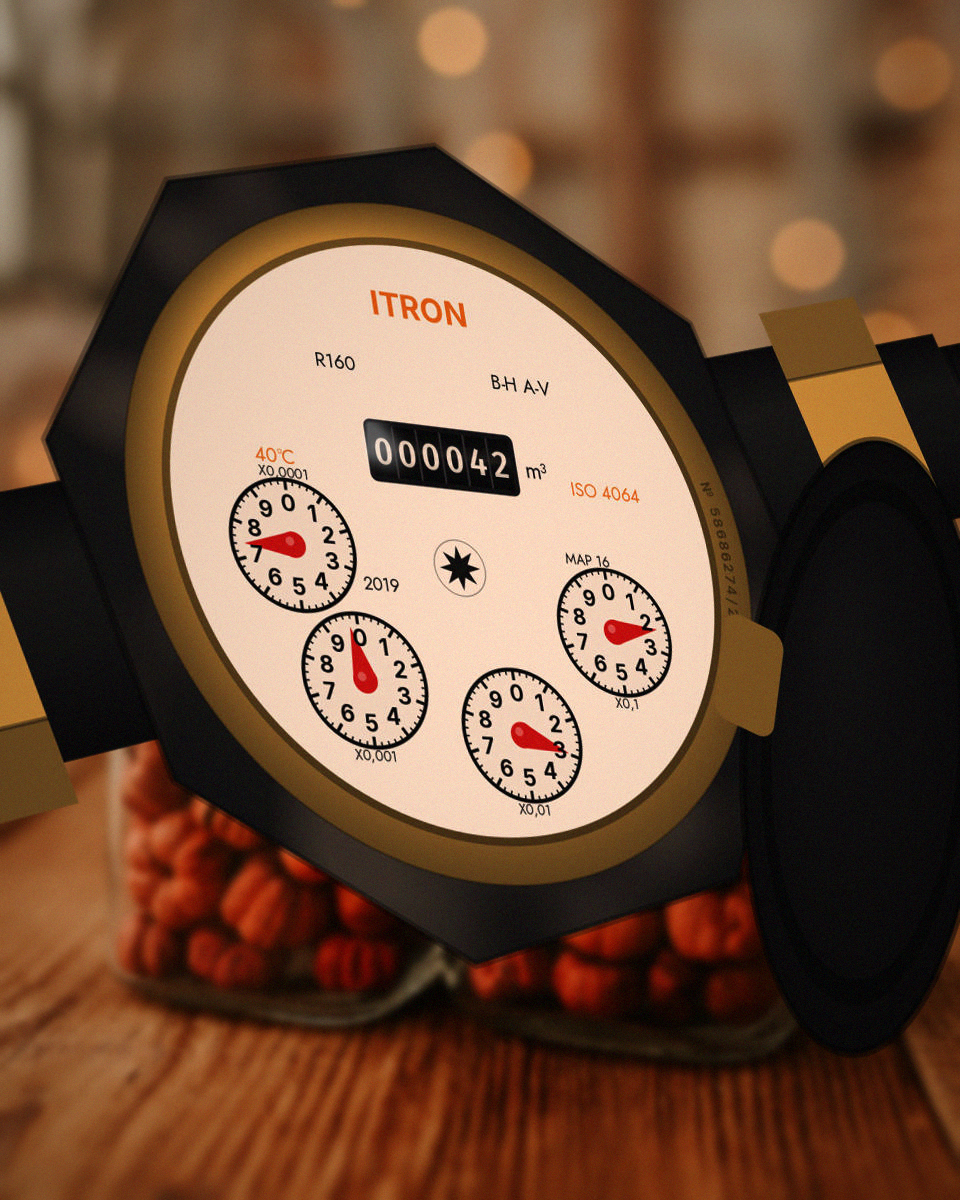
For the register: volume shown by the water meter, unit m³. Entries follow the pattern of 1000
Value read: 42.2297
